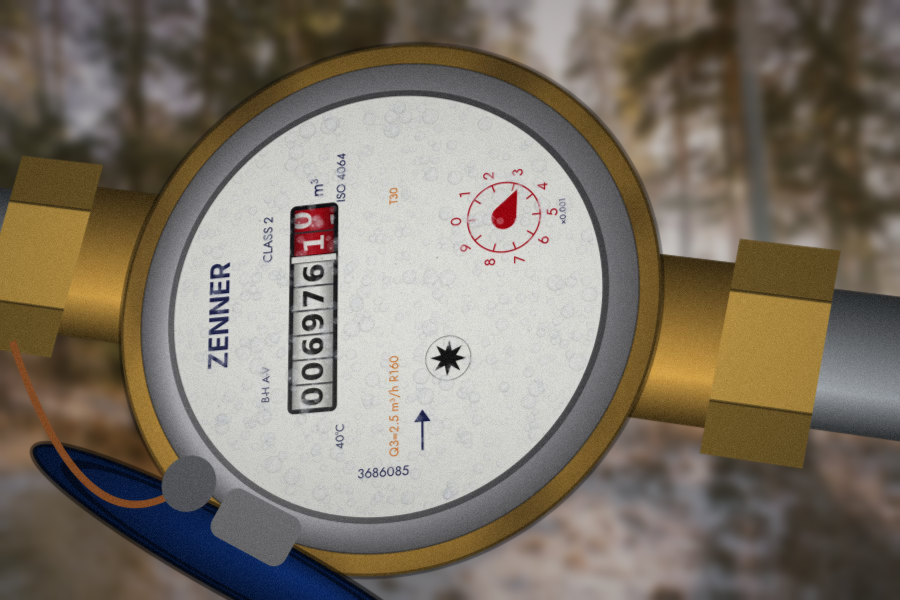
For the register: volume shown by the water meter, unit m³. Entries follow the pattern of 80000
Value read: 6976.103
